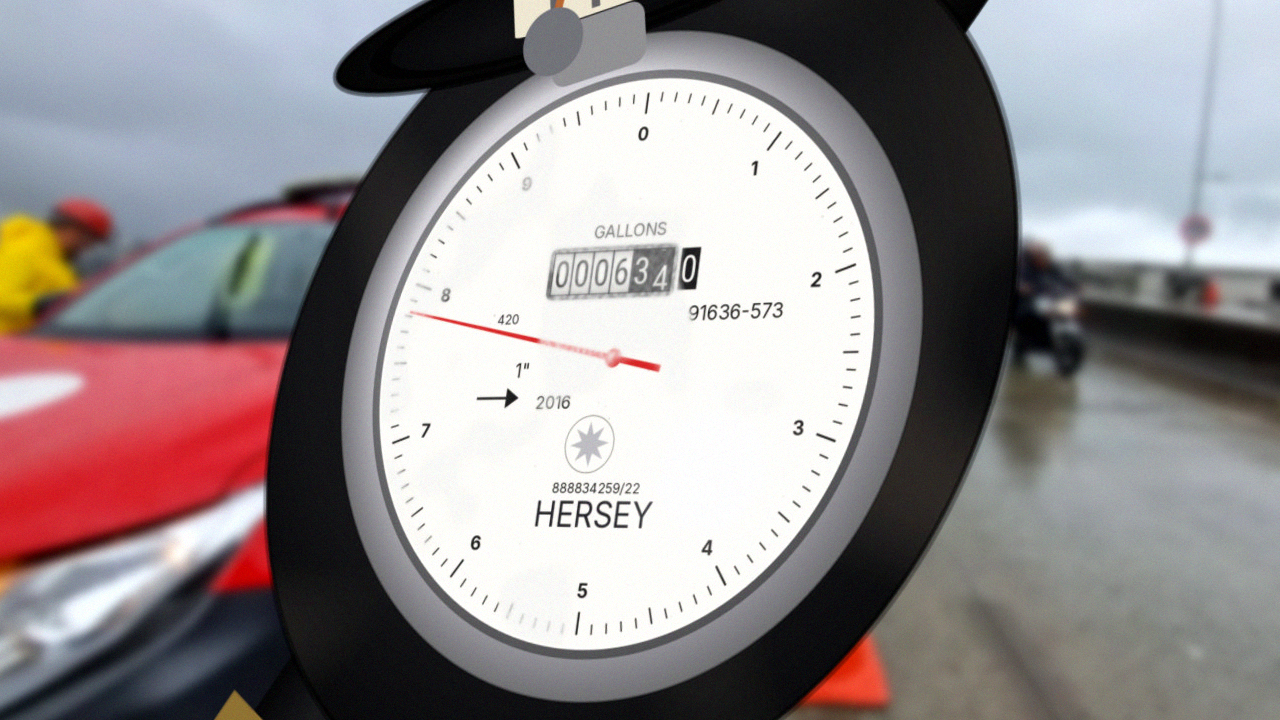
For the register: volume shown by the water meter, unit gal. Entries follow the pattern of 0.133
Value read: 6337.8
